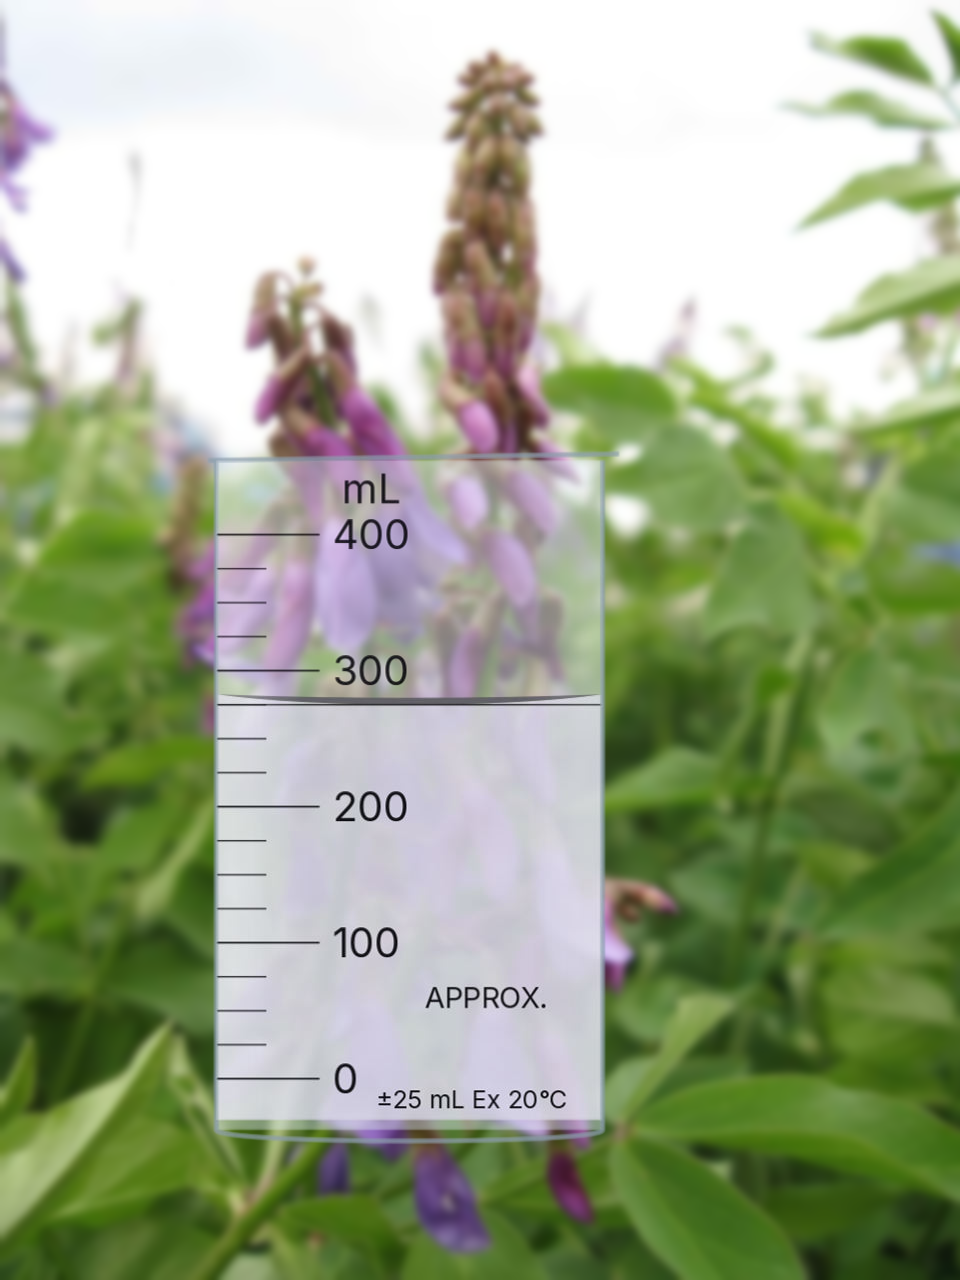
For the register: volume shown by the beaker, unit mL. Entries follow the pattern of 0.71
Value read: 275
